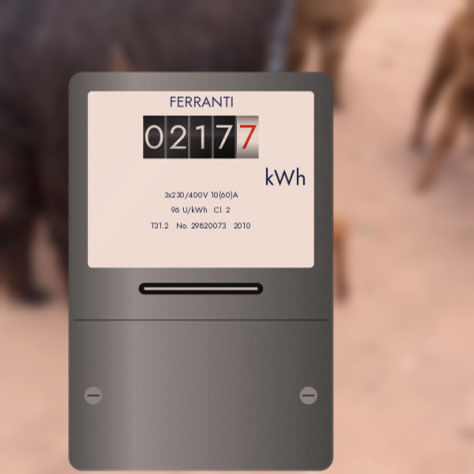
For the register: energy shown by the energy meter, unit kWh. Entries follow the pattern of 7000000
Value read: 217.7
